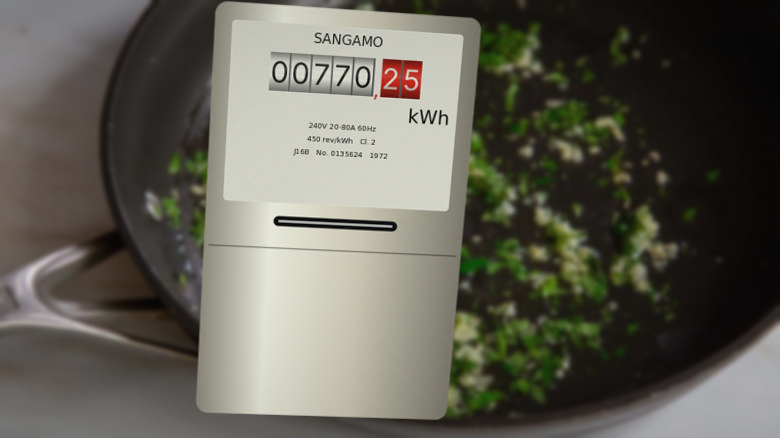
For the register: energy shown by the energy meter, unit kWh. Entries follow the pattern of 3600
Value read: 770.25
